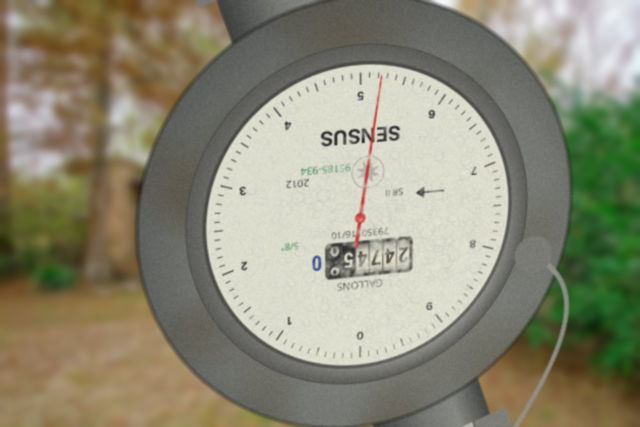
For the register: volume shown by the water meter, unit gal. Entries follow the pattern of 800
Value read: 2474585.2
